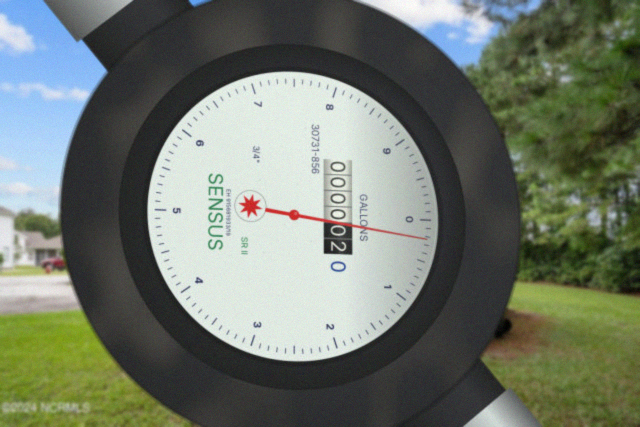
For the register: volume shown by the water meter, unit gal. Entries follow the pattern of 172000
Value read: 20.2
